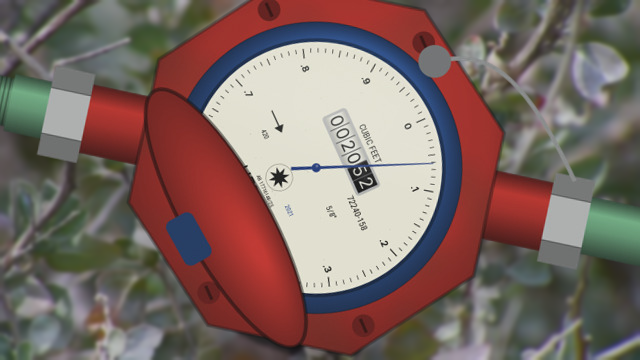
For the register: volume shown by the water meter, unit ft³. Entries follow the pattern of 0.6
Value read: 2052.06
